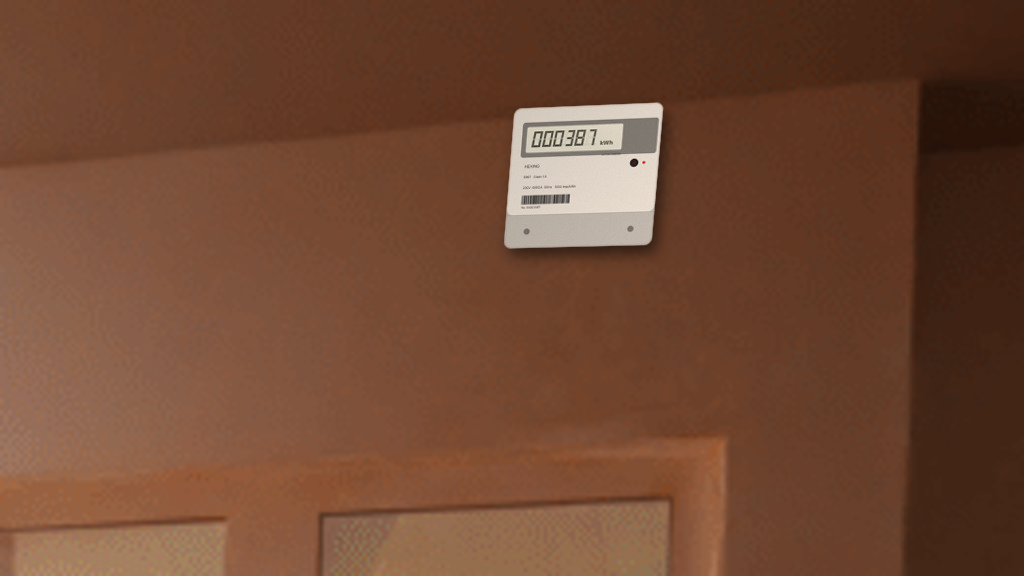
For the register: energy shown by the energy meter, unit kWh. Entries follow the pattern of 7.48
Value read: 387
